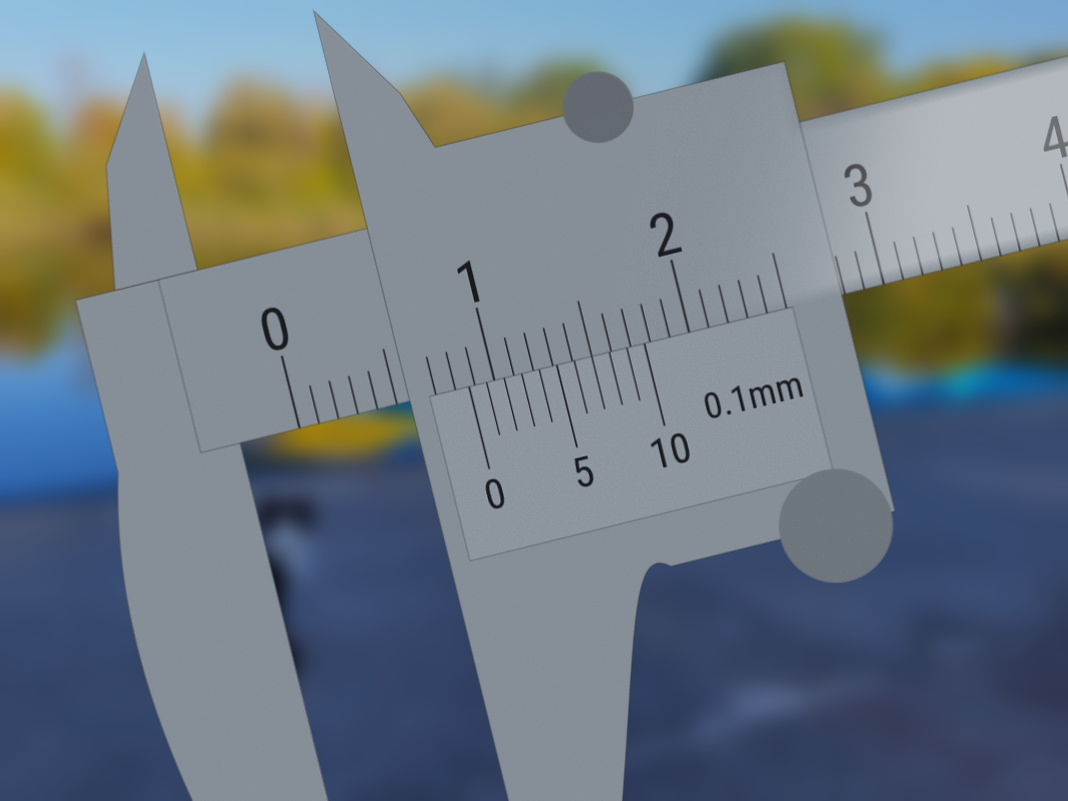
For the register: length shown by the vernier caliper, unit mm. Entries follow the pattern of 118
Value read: 8.7
